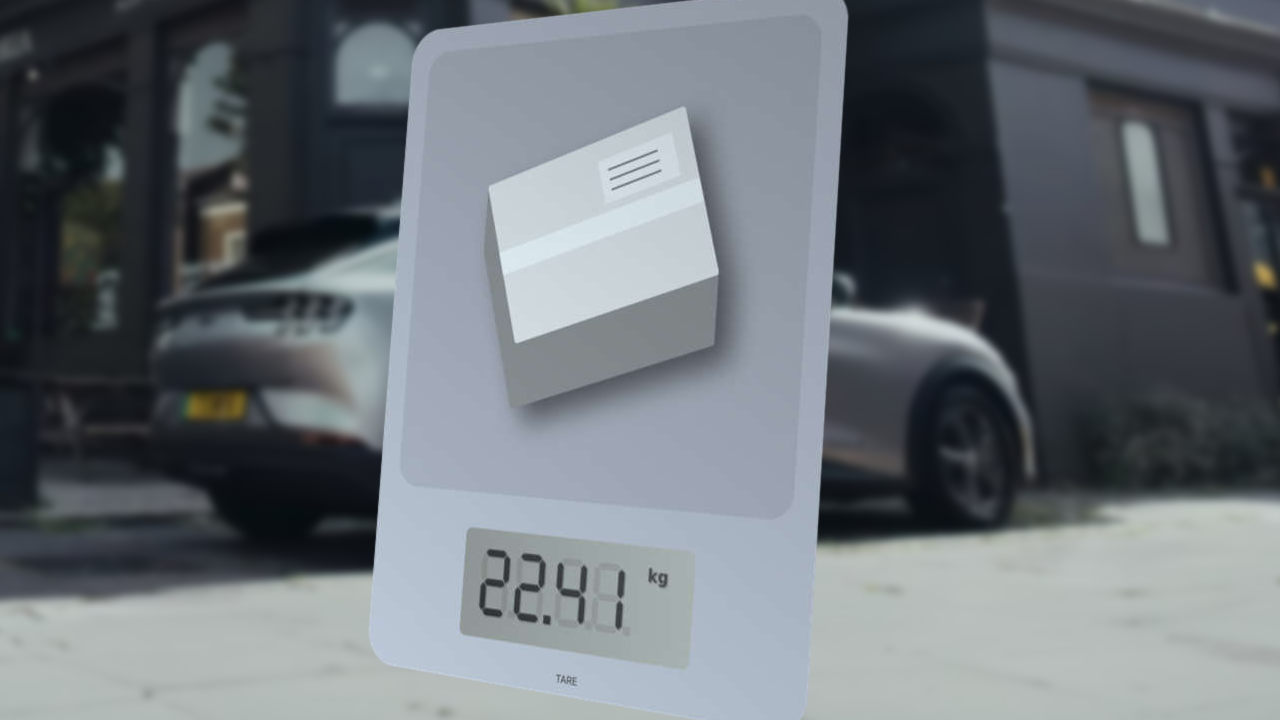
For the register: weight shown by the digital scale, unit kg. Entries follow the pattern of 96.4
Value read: 22.41
